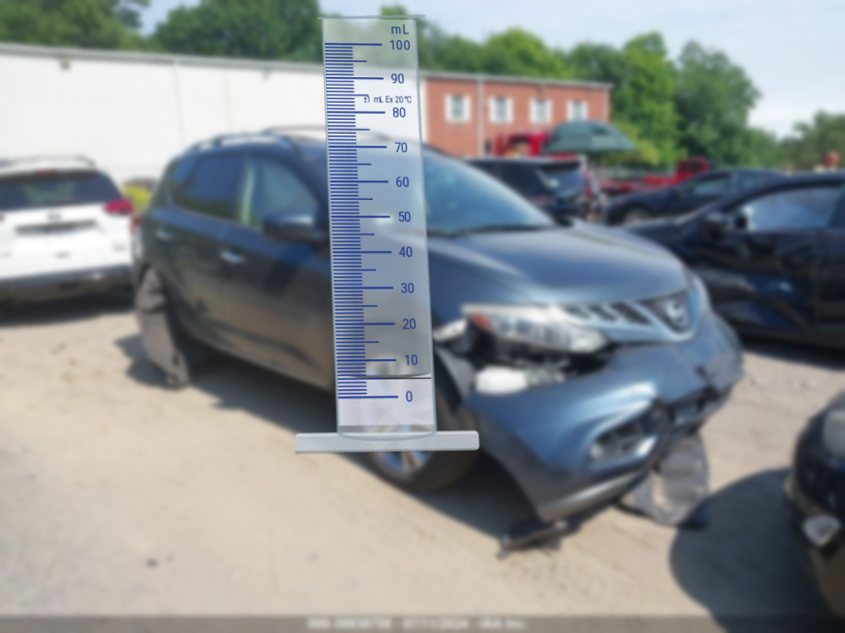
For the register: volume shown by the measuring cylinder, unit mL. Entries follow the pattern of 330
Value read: 5
